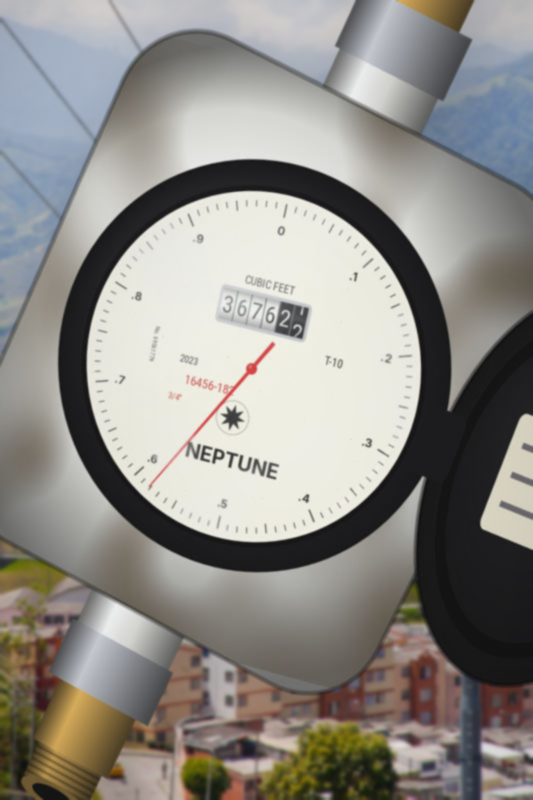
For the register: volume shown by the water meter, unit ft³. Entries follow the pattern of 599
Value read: 367621.58
